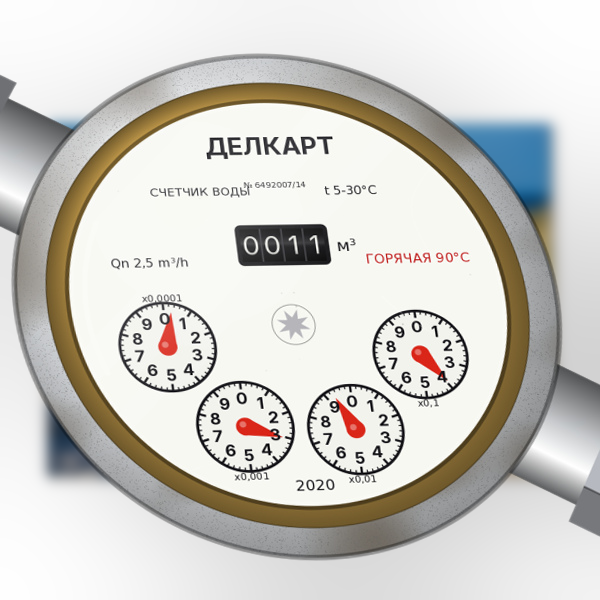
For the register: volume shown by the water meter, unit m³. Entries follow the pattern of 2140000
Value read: 11.3930
